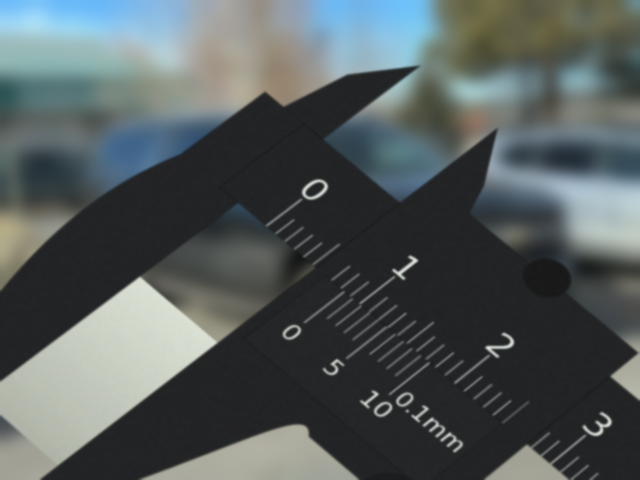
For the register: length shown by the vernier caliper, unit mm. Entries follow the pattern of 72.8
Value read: 8.4
